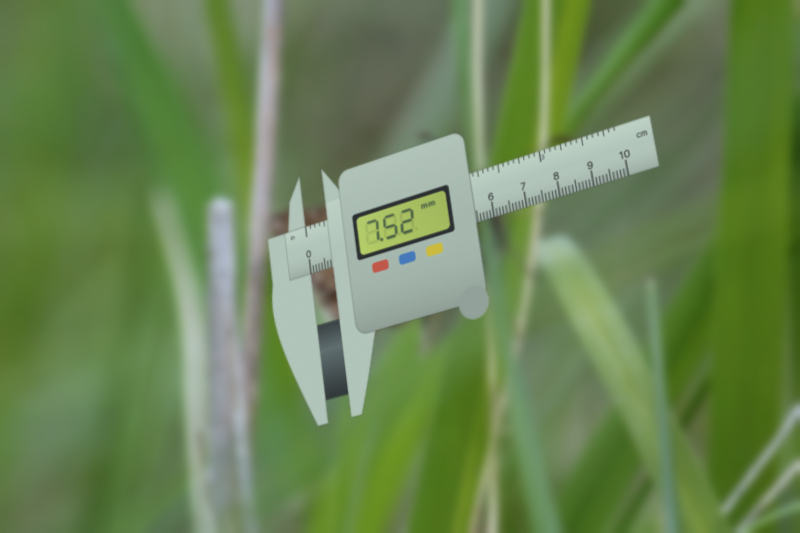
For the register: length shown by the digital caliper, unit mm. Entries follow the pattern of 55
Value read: 7.52
